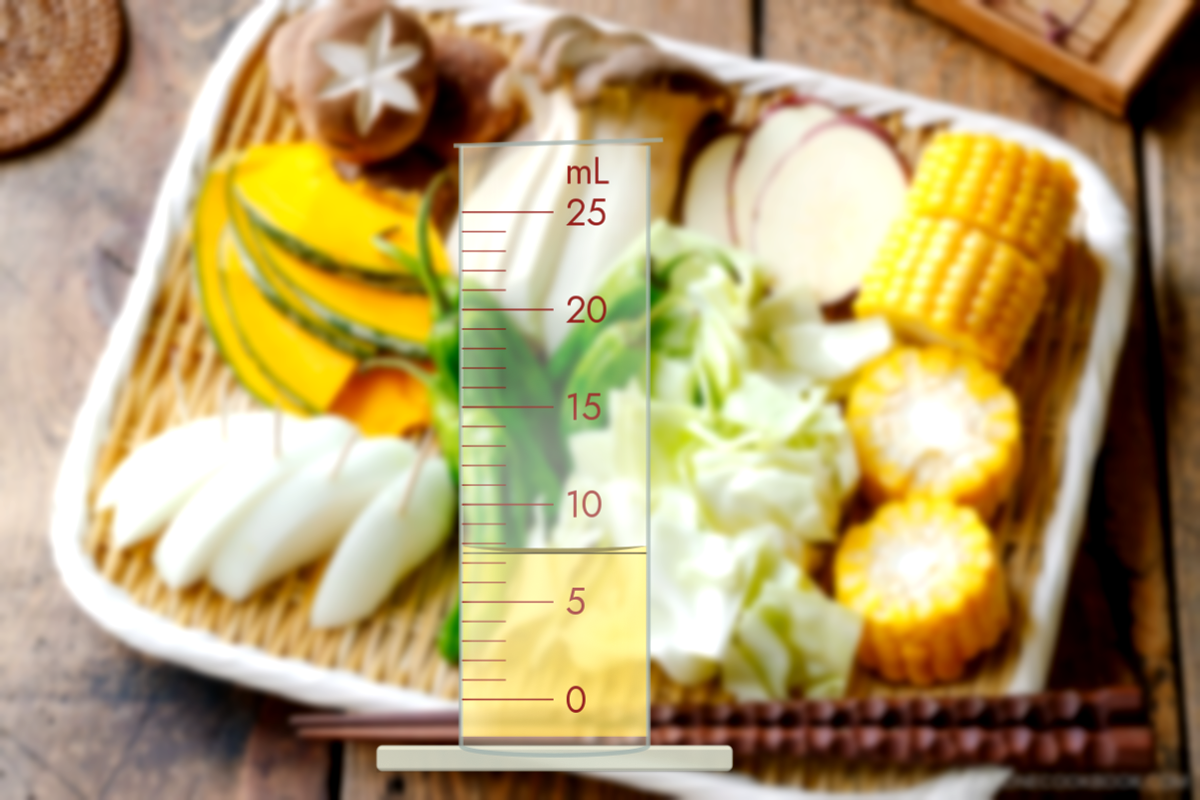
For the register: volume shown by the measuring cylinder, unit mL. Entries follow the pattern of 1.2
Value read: 7.5
